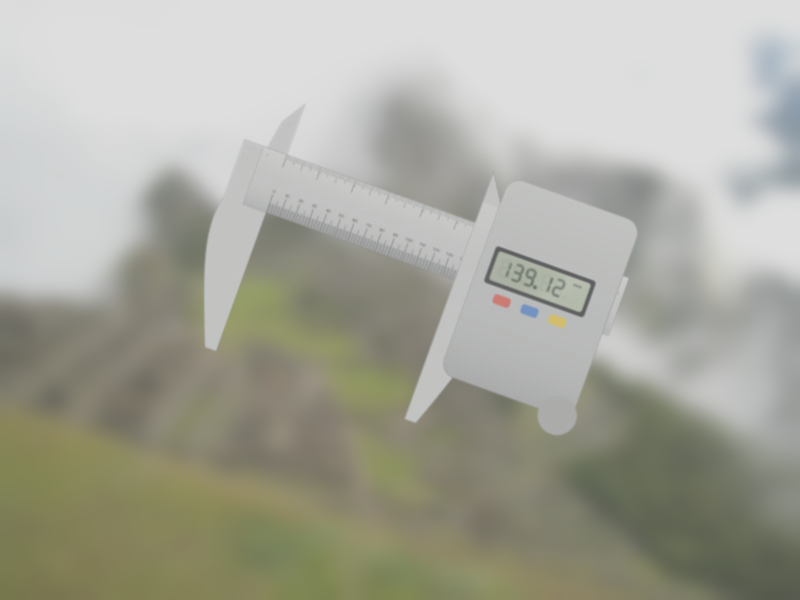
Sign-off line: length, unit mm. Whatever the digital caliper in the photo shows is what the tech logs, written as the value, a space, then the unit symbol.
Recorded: 139.12 mm
